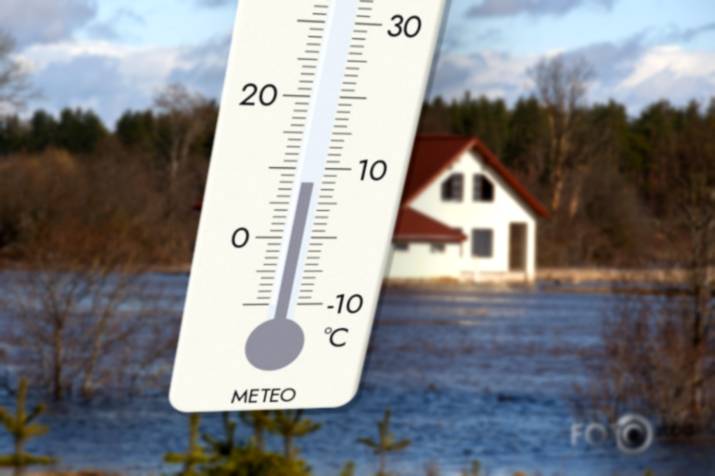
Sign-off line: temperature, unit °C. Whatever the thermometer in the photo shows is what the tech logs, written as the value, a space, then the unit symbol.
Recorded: 8 °C
